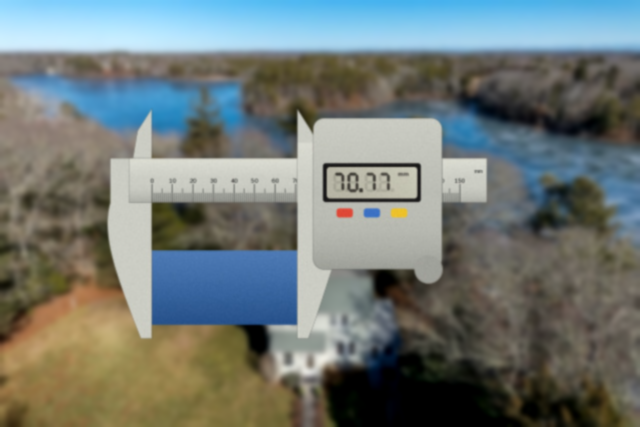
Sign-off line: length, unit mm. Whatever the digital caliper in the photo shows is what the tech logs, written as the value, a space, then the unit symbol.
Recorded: 70.77 mm
